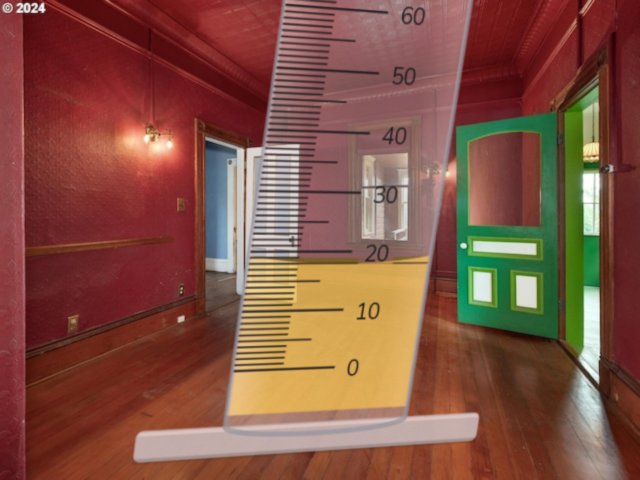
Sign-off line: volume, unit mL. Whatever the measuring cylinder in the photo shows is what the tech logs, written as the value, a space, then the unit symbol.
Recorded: 18 mL
